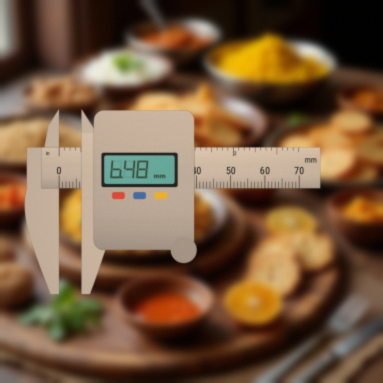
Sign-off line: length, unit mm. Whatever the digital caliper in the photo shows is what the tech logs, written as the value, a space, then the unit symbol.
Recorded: 6.48 mm
